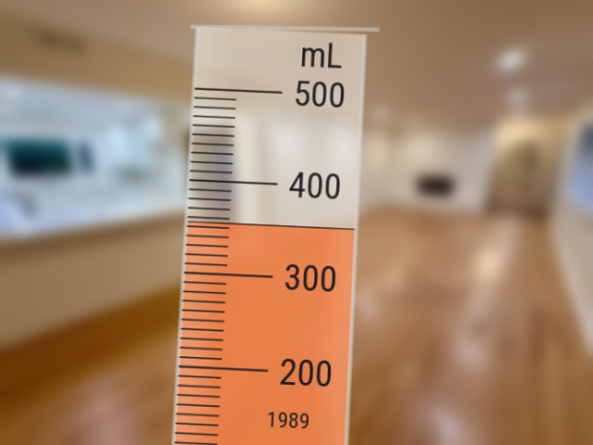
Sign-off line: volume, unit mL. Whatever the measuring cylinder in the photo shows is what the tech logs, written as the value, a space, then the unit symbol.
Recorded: 355 mL
